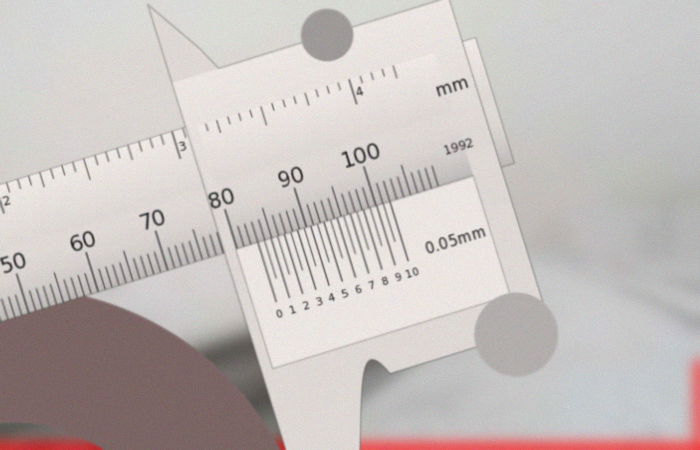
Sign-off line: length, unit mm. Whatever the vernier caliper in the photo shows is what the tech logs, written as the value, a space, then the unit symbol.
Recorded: 83.0 mm
